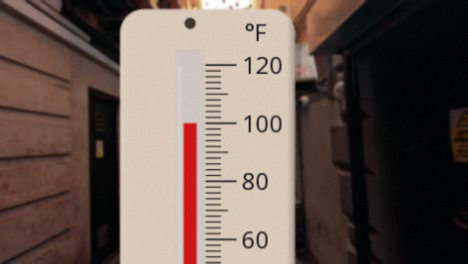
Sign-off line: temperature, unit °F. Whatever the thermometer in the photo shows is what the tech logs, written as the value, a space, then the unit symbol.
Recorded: 100 °F
